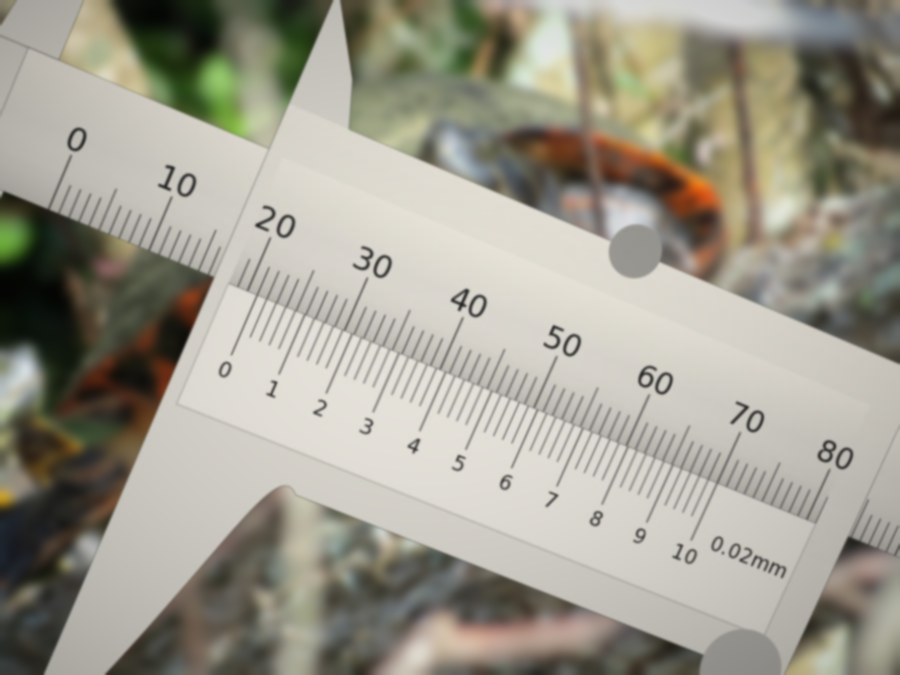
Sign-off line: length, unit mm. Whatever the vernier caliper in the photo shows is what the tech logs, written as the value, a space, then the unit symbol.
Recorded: 21.0 mm
